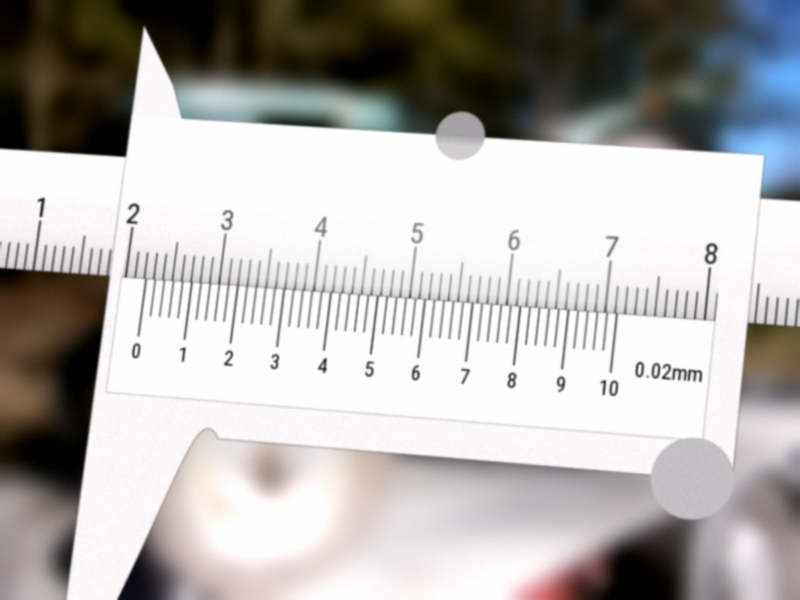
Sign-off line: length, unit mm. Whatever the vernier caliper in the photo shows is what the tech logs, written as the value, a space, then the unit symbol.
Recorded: 22.2 mm
